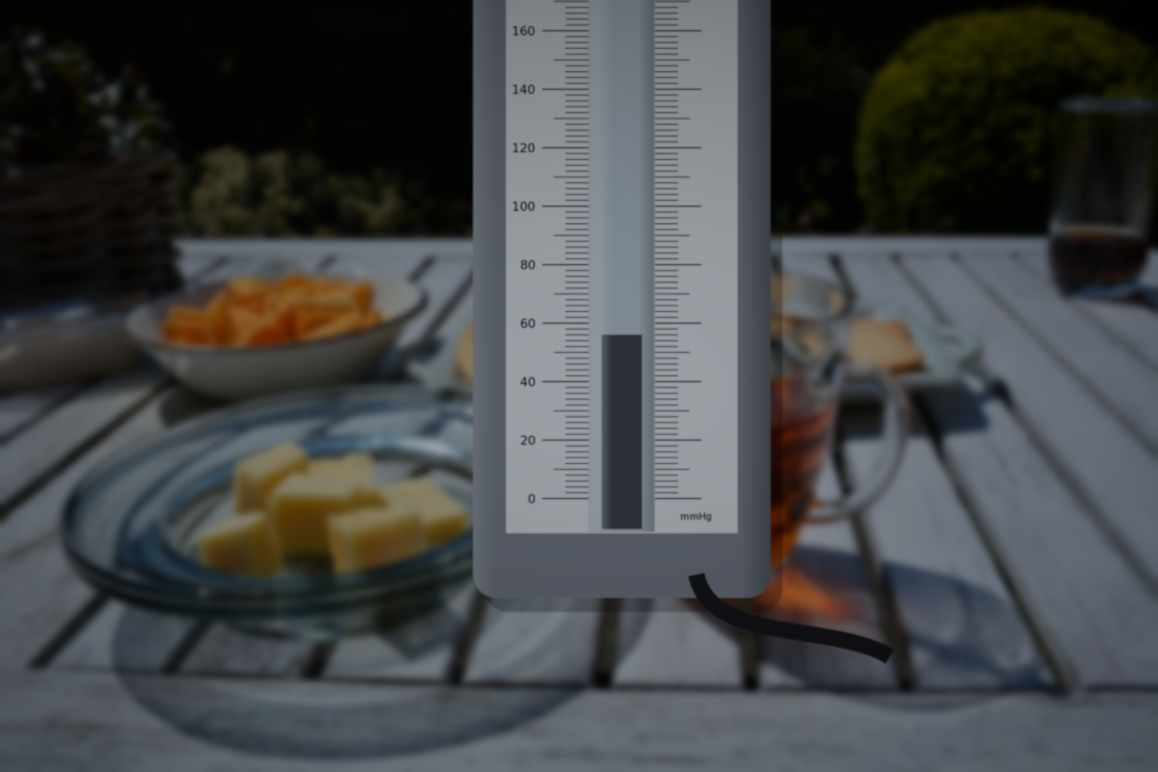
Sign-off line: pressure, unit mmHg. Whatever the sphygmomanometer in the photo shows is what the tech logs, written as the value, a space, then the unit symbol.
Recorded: 56 mmHg
